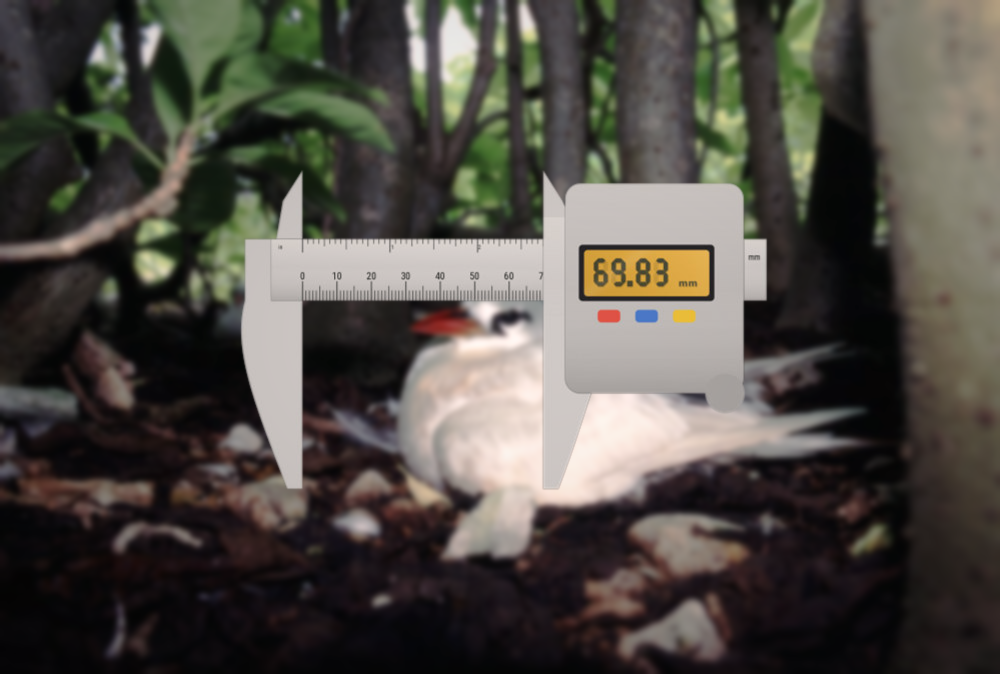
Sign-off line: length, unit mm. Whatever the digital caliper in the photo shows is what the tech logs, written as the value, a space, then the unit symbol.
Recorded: 69.83 mm
